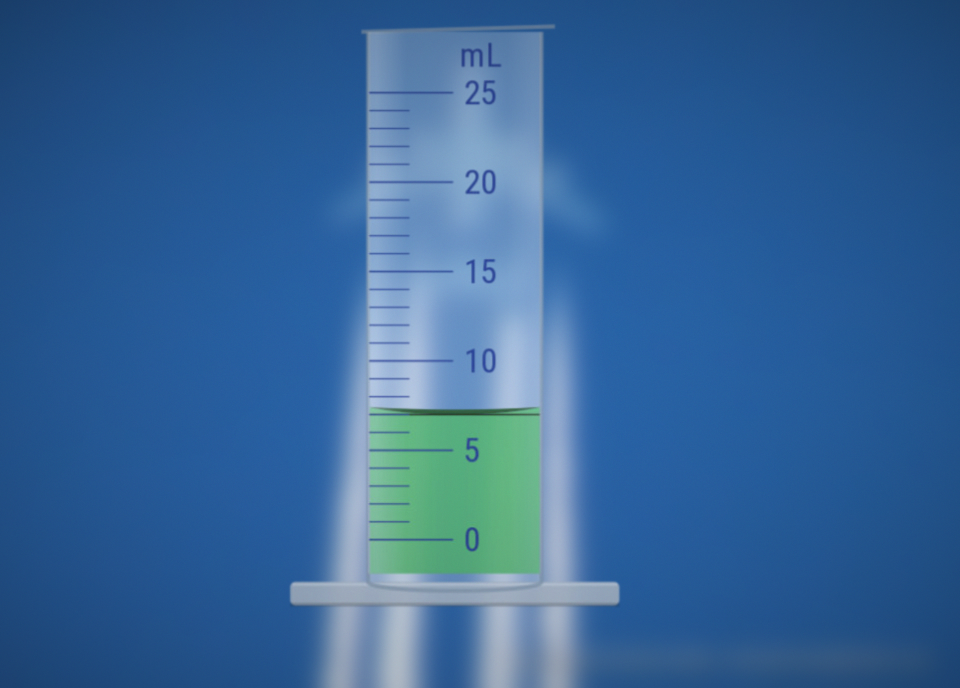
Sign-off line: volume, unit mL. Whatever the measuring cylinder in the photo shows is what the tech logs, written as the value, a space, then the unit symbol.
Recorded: 7 mL
